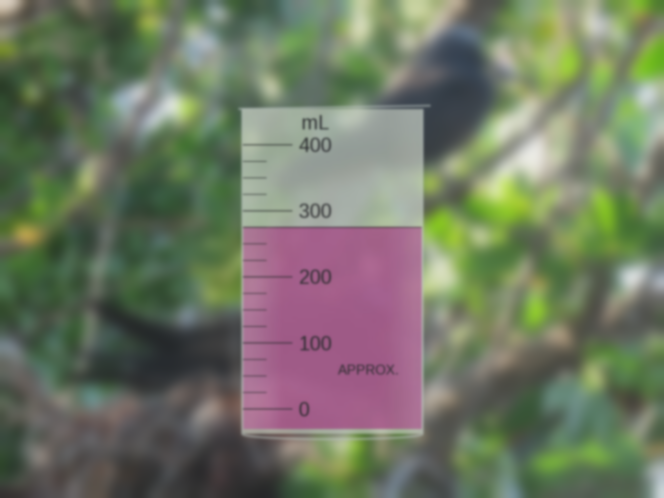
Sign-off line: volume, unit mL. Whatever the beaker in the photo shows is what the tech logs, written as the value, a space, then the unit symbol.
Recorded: 275 mL
